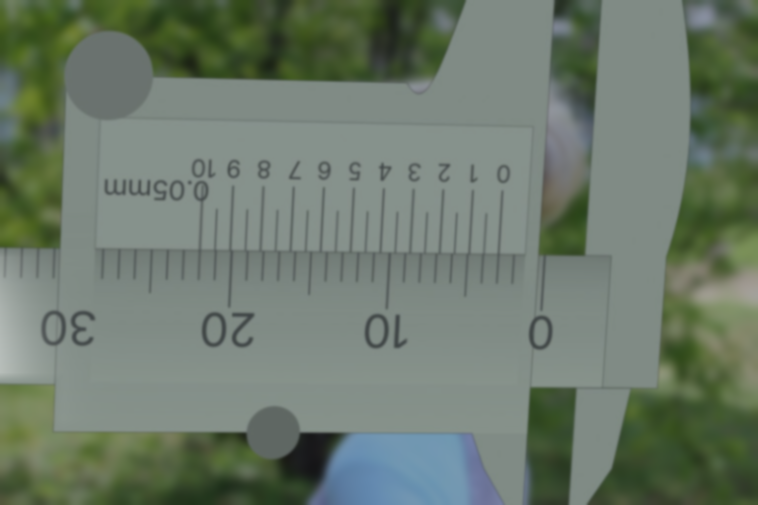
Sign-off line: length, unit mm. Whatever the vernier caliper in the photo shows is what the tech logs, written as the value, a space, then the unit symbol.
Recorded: 3.0 mm
